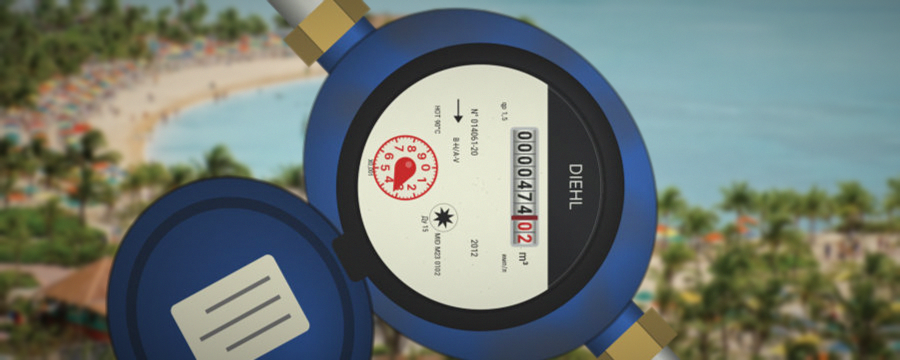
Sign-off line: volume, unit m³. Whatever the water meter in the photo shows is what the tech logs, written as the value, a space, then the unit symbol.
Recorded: 474.023 m³
